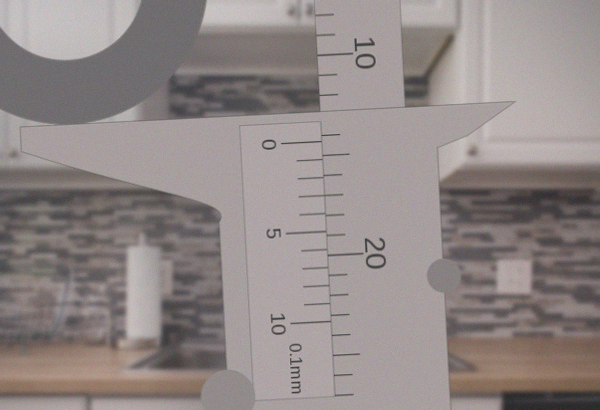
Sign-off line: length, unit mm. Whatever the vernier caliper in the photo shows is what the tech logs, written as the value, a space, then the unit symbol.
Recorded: 14.3 mm
